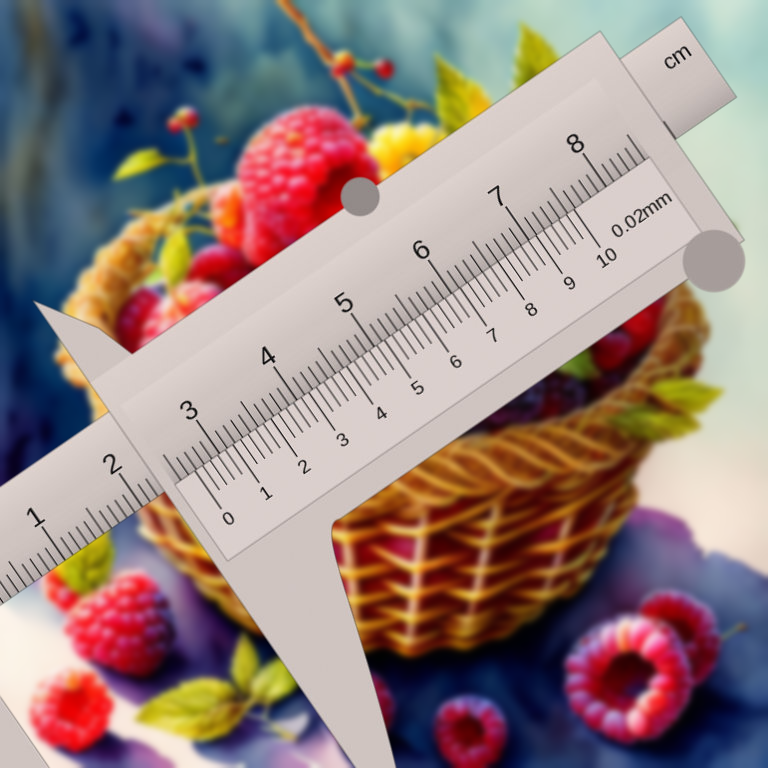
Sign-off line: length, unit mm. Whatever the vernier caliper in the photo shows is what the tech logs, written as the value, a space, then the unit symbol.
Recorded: 26.8 mm
